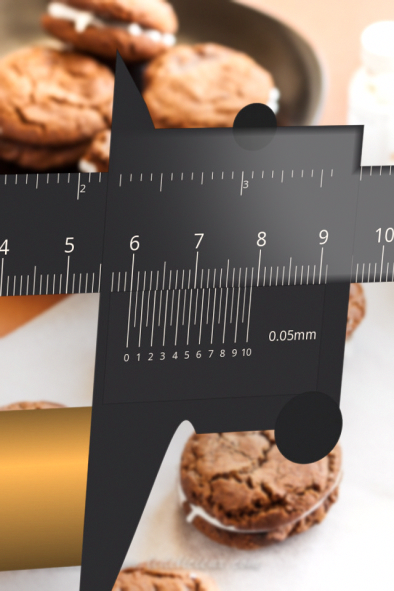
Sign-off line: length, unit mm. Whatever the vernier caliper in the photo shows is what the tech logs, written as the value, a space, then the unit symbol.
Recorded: 60.0 mm
